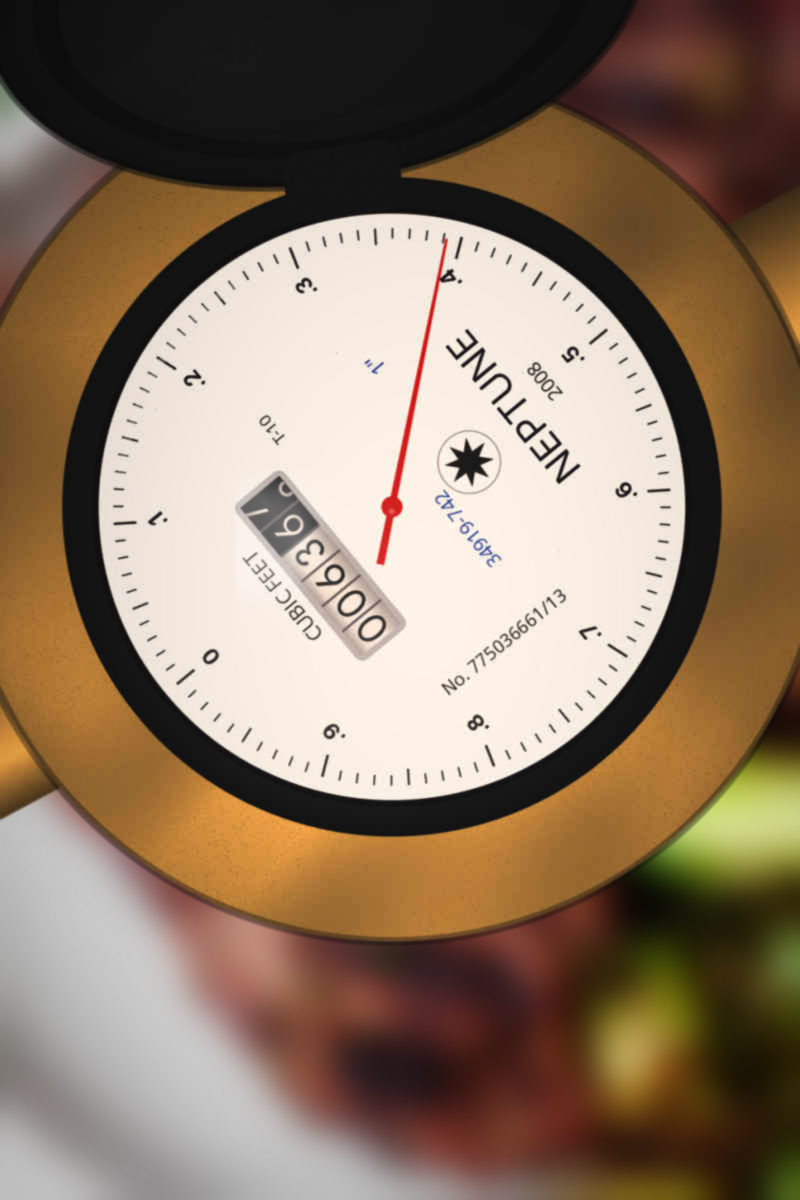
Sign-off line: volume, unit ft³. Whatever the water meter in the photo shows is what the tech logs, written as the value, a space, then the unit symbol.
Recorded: 6367.39 ft³
